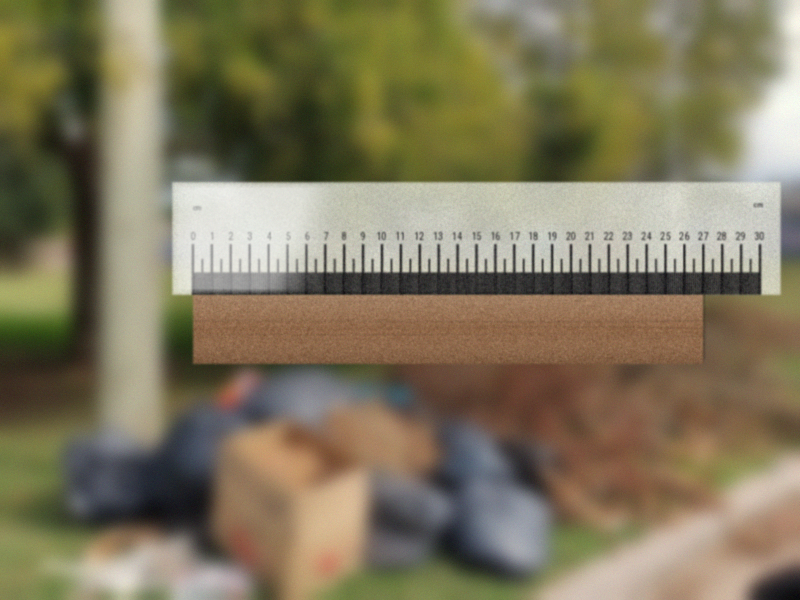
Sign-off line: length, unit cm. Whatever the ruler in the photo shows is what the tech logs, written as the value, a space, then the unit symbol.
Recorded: 27 cm
